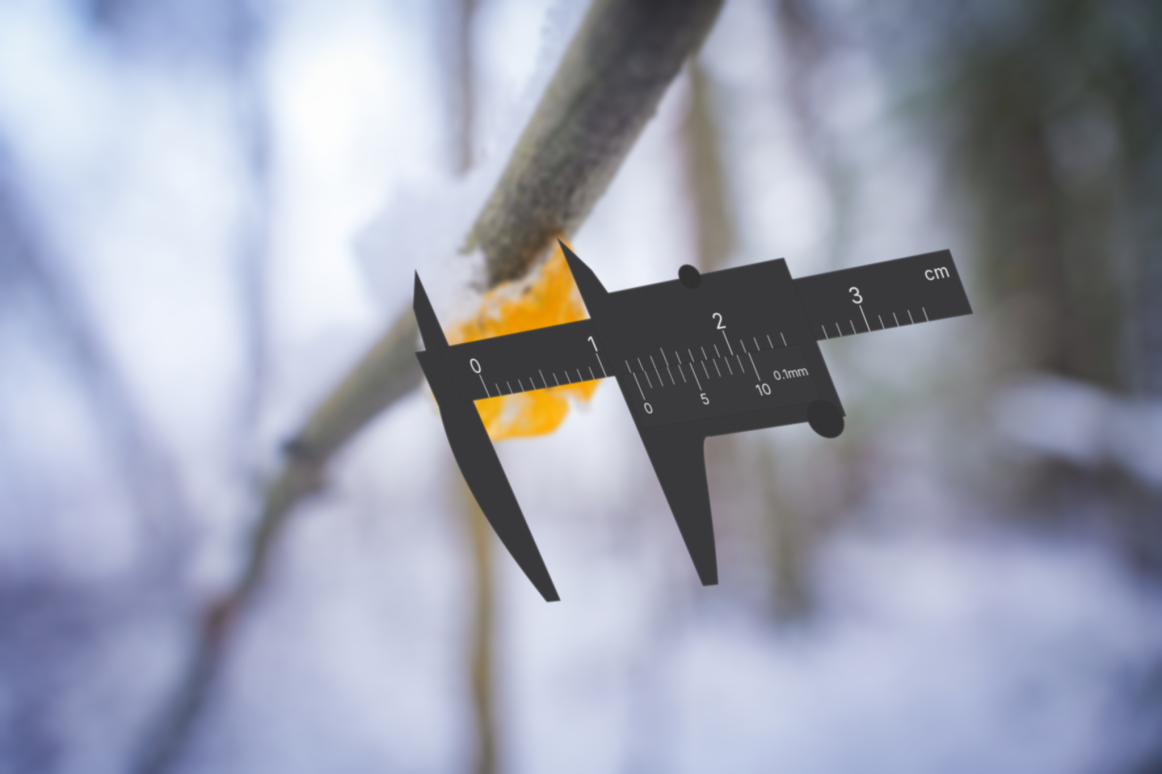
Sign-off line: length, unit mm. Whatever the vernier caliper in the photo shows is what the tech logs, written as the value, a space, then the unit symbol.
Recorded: 12.2 mm
